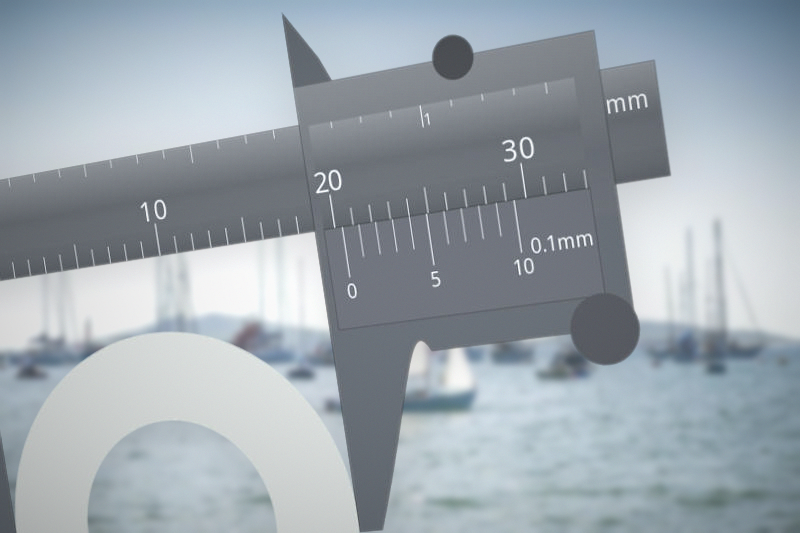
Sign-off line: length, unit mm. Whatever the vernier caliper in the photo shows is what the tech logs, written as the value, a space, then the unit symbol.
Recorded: 20.4 mm
